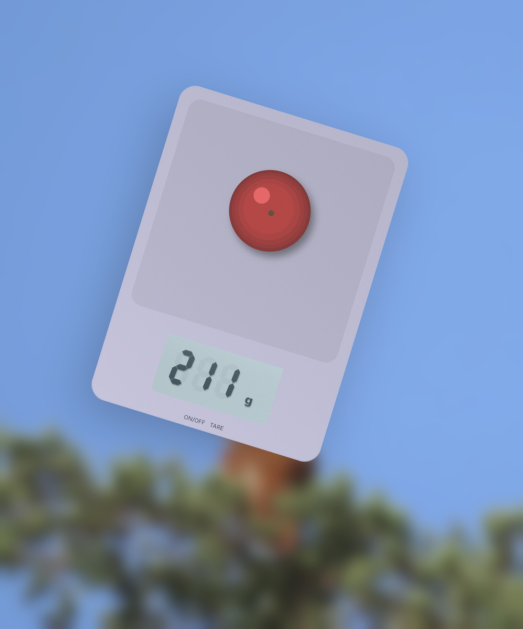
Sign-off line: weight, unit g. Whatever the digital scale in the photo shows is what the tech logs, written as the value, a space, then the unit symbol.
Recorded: 211 g
